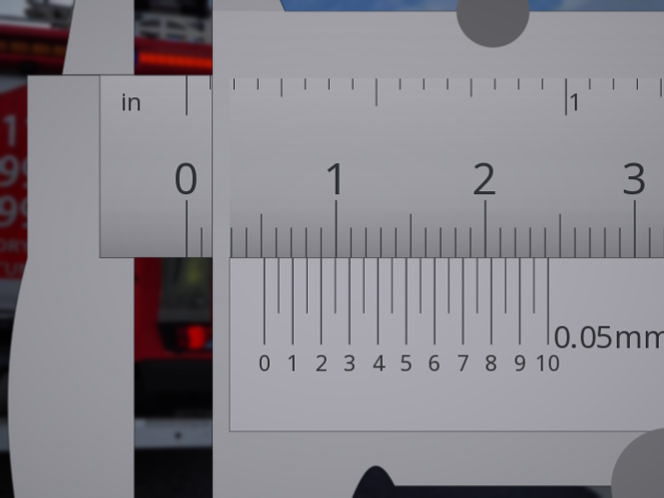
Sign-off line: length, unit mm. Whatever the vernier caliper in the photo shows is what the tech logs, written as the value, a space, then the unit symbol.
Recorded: 5.2 mm
